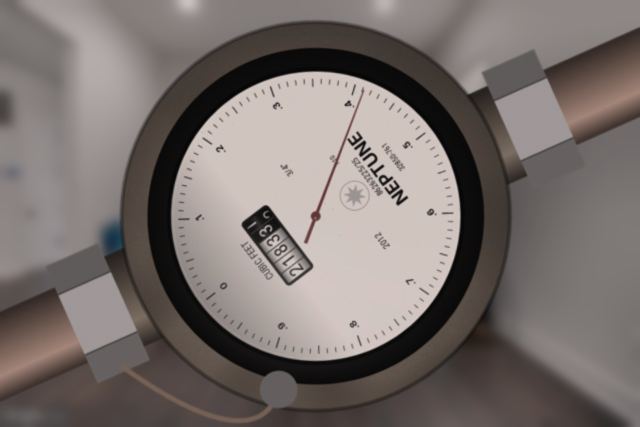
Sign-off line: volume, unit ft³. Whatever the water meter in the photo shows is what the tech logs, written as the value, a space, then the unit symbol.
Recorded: 218331.41 ft³
